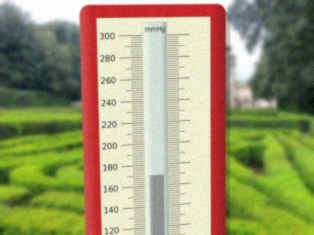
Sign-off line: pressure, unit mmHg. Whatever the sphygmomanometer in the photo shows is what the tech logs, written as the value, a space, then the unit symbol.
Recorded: 170 mmHg
